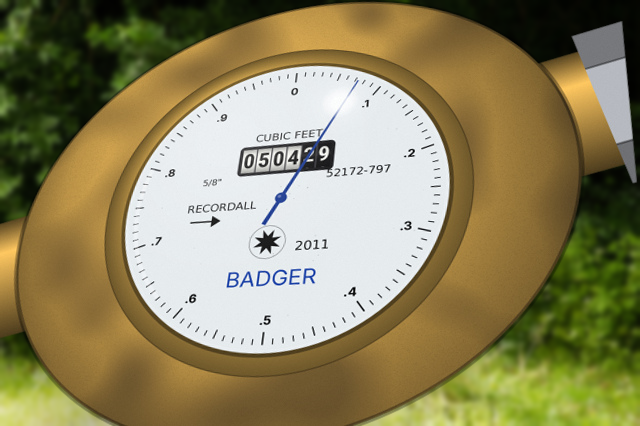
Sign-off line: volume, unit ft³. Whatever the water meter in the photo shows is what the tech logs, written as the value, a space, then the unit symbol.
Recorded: 50429.07 ft³
